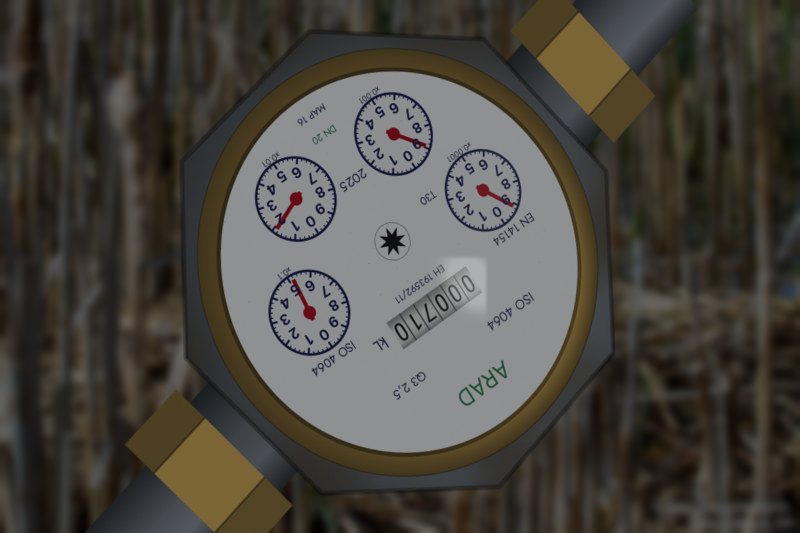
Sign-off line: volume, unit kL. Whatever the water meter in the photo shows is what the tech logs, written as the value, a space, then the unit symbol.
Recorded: 710.5189 kL
